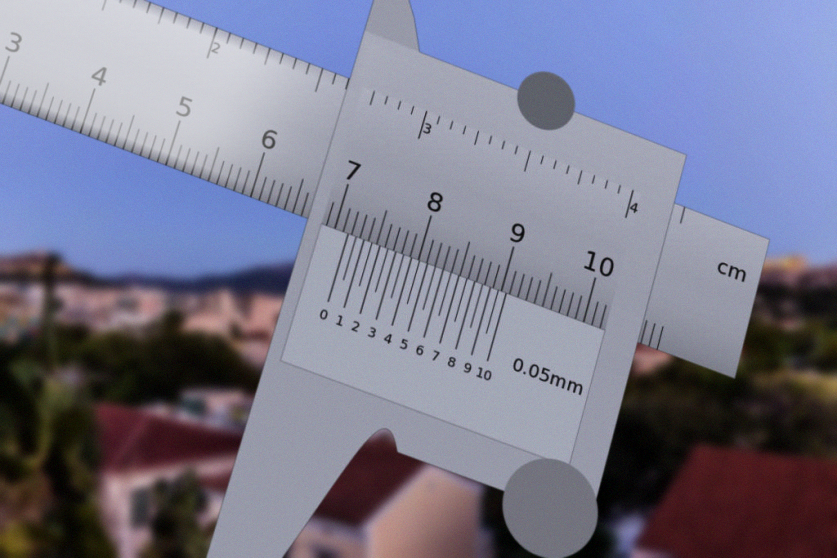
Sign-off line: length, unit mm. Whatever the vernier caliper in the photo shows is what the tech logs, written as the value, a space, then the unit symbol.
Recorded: 71.6 mm
